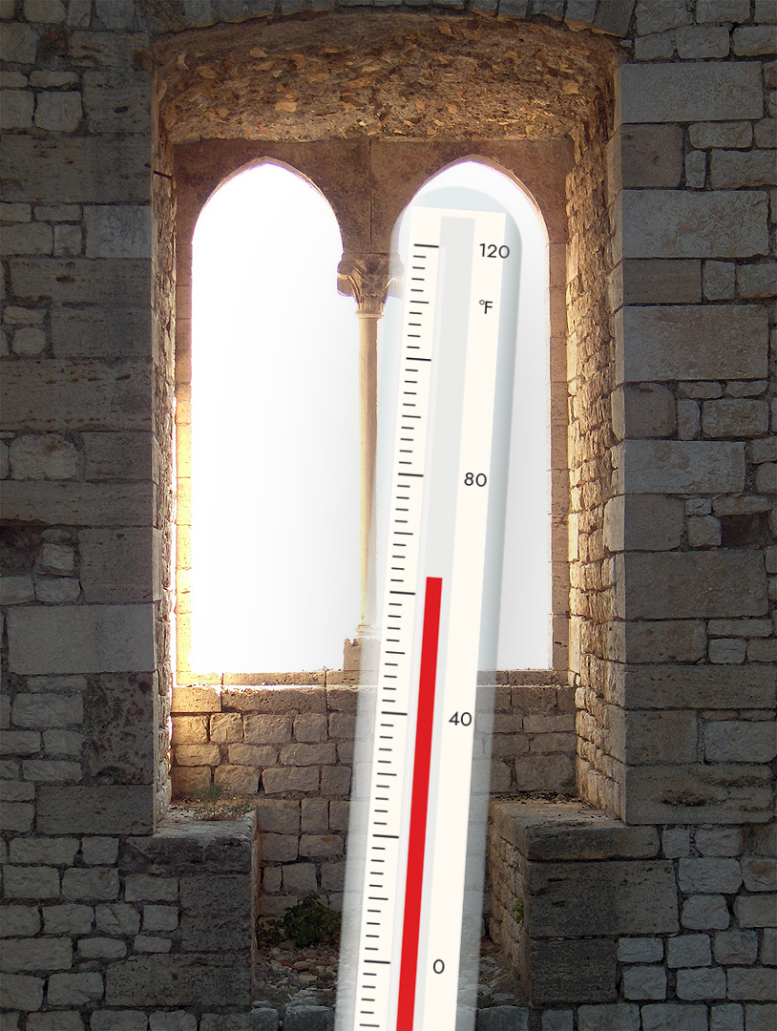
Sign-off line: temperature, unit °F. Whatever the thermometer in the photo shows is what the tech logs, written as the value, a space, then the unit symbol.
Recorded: 63 °F
